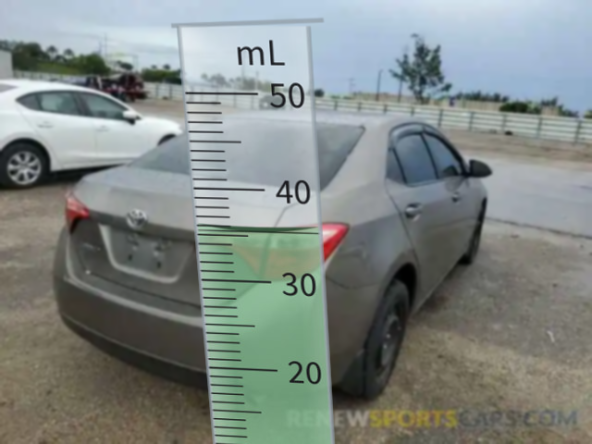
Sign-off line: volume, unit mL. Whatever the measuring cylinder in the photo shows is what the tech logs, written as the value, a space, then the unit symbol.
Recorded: 35.5 mL
